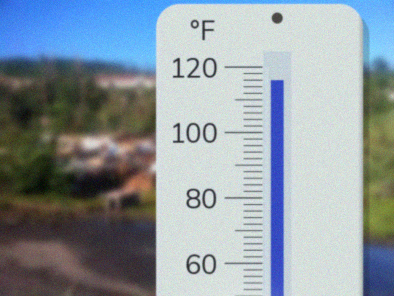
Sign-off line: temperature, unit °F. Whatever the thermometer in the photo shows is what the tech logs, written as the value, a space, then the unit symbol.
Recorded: 116 °F
